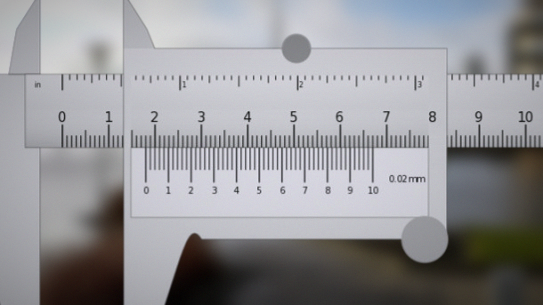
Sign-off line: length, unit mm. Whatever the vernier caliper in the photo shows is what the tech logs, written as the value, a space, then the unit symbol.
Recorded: 18.0 mm
